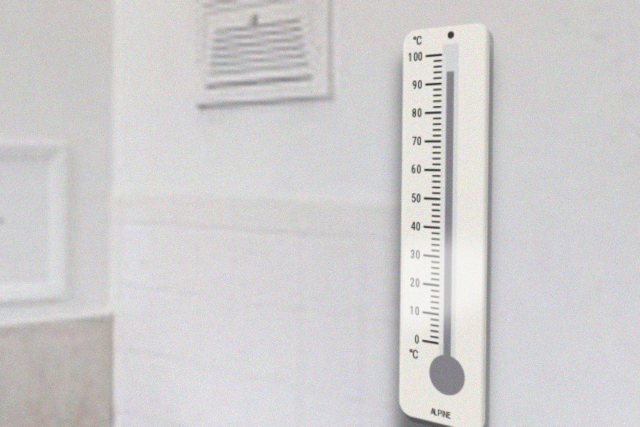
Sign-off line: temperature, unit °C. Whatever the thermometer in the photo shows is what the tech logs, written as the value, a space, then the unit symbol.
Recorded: 94 °C
